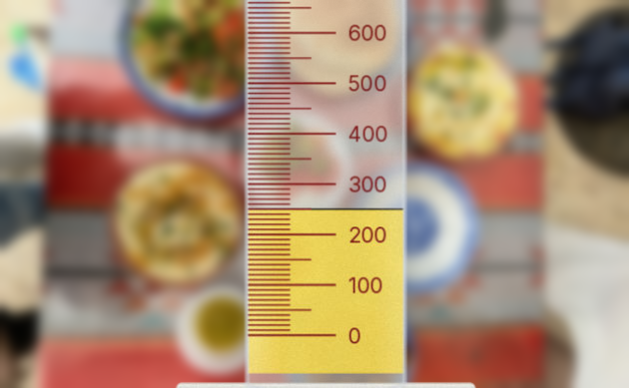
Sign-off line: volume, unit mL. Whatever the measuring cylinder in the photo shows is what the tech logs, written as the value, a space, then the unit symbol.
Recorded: 250 mL
